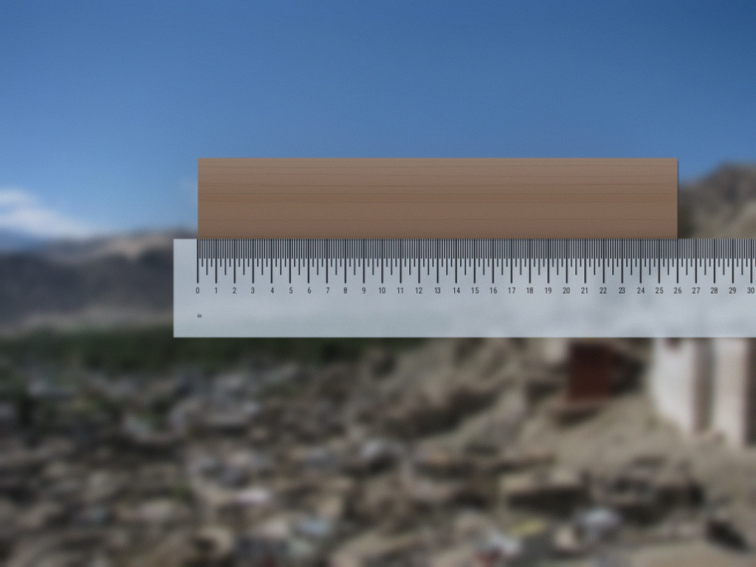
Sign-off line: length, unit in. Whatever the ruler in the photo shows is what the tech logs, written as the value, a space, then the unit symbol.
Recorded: 26 in
